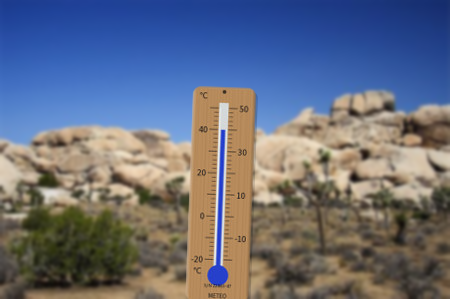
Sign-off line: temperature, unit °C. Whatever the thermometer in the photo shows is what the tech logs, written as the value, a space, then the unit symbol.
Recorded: 40 °C
